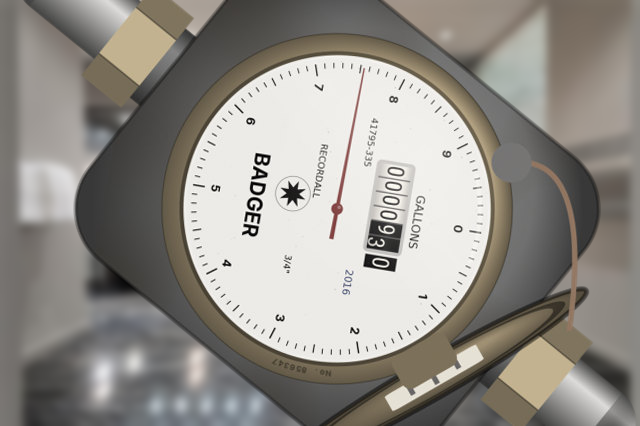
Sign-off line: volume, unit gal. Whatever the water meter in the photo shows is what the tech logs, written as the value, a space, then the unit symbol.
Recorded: 927.5 gal
